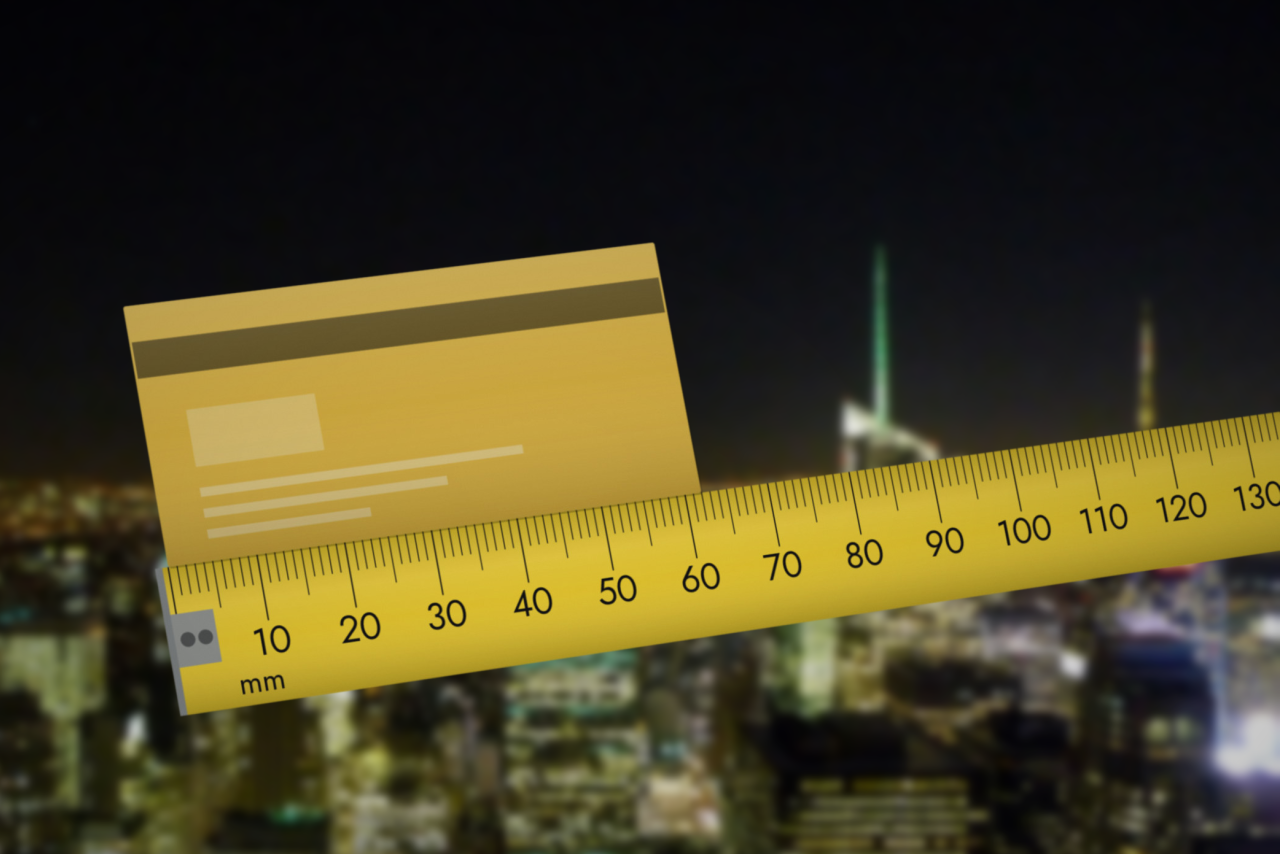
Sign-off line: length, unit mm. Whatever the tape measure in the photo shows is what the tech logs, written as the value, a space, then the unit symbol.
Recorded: 62 mm
